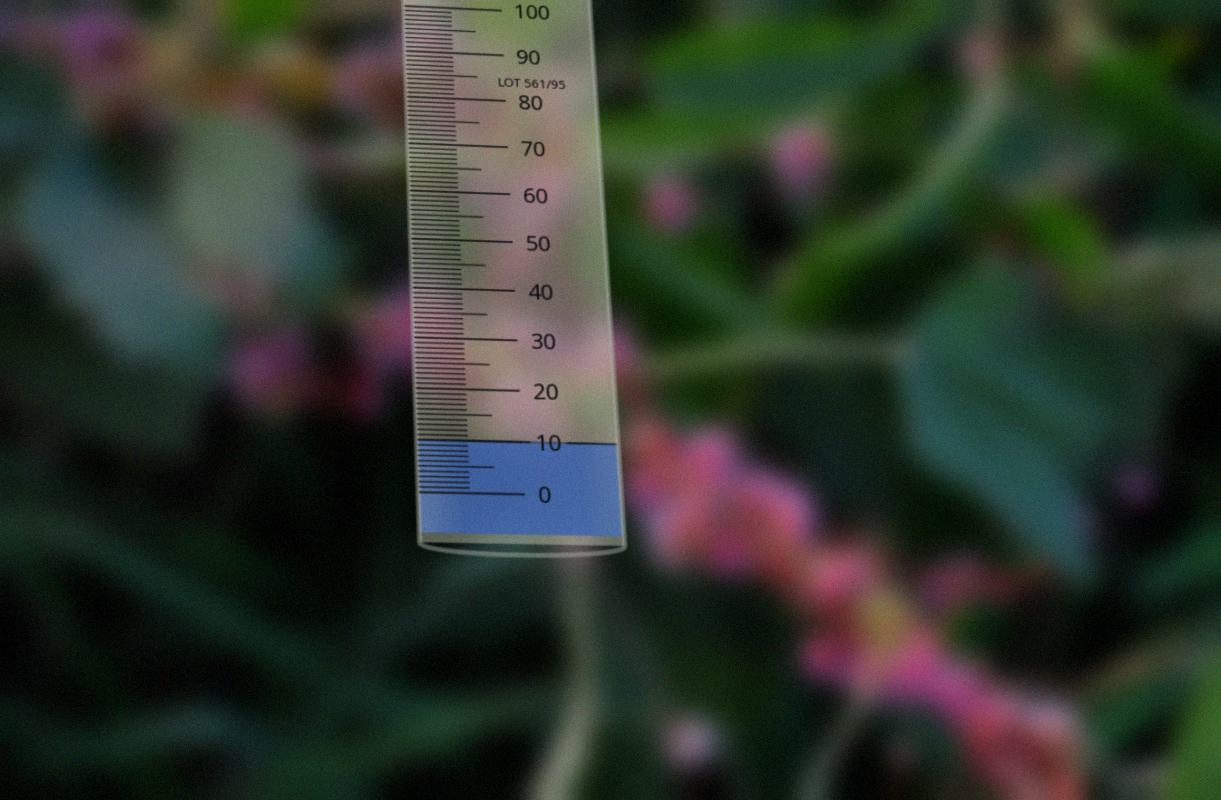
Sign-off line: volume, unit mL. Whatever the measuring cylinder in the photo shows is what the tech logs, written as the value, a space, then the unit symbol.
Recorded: 10 mL
